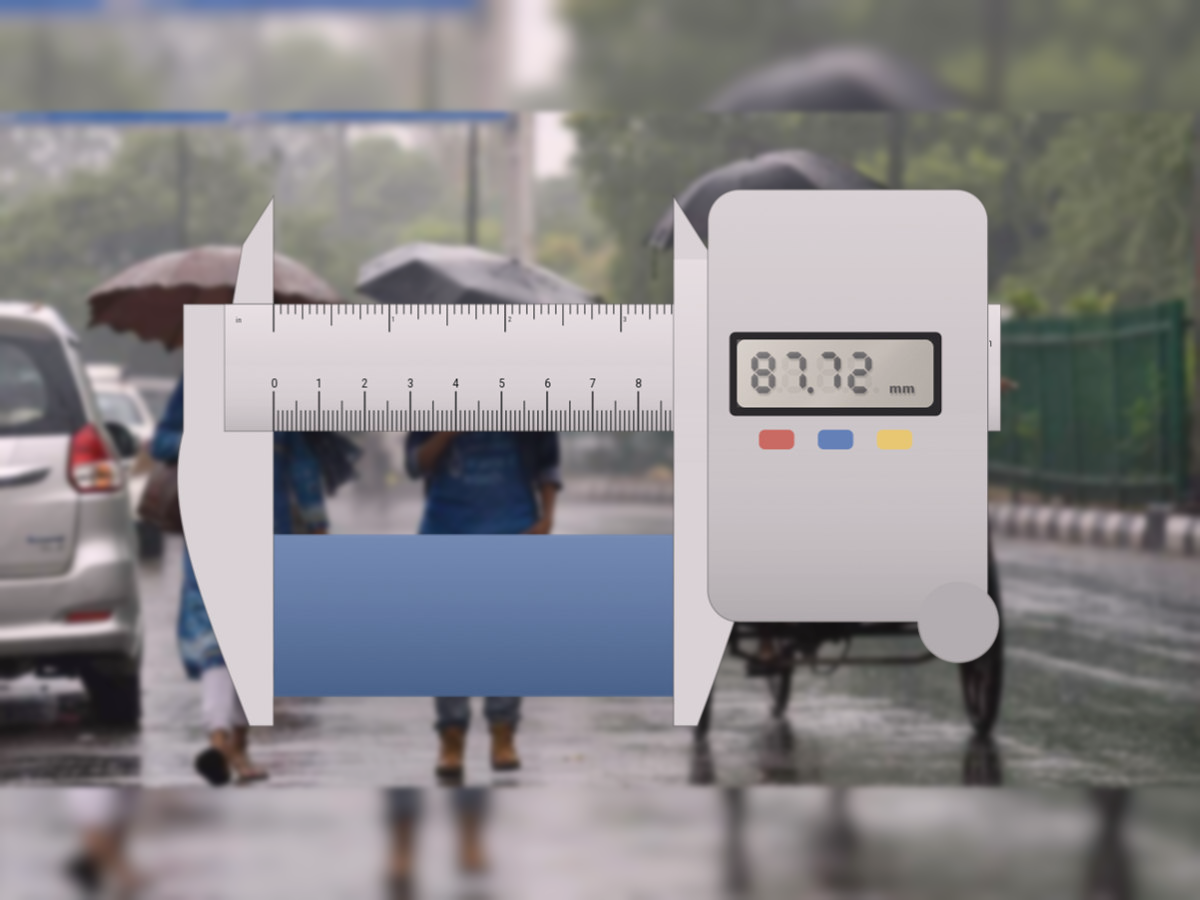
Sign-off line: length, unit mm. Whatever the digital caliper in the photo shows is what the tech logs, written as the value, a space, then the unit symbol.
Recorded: 87.72 mm
